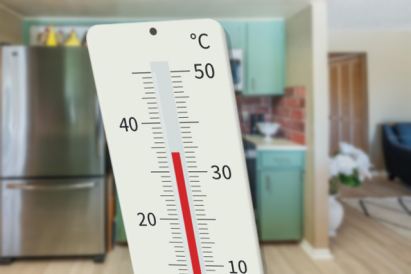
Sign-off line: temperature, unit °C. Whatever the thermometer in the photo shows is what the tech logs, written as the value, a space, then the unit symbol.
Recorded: 34 °C
